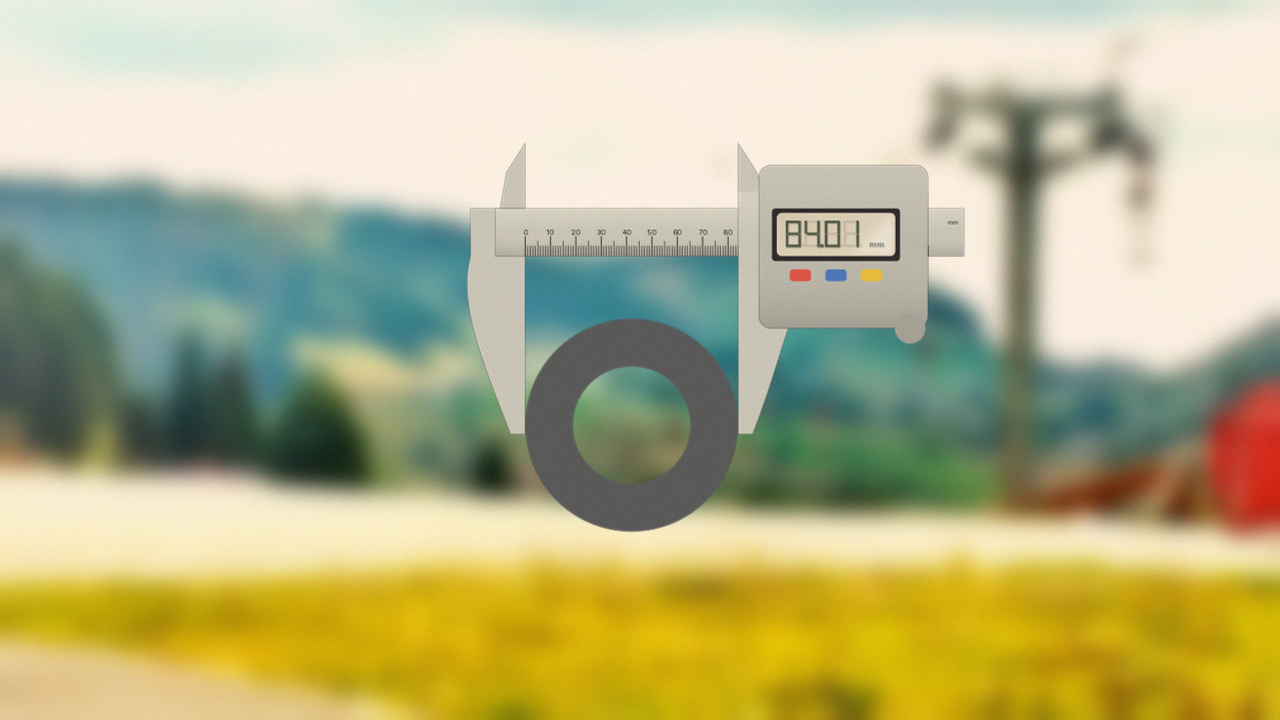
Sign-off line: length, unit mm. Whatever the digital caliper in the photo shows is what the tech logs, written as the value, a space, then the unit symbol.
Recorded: 84.01 mm
